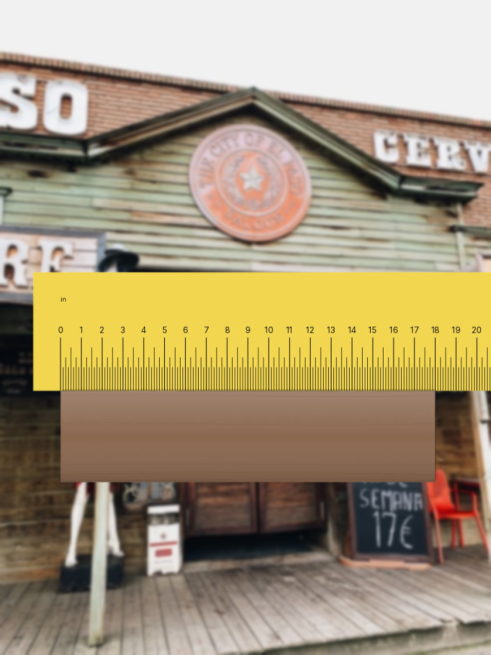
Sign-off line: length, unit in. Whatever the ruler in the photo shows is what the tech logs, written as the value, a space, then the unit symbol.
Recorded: 18 in
